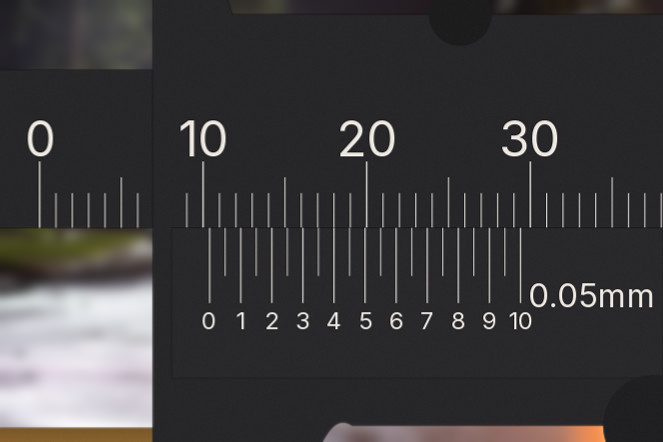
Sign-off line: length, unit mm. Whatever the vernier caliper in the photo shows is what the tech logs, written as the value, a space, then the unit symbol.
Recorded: 10.4 mm
